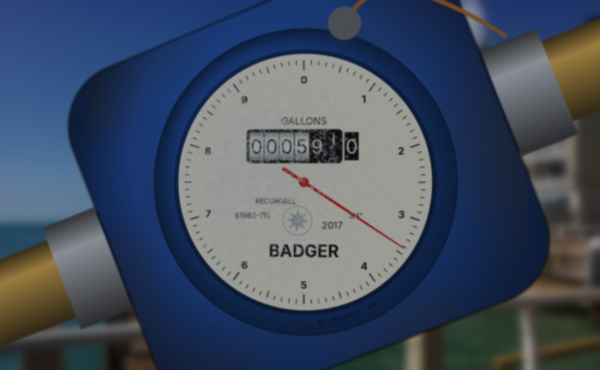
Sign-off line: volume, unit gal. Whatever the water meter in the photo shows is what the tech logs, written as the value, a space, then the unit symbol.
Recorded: 5913.4 gal
